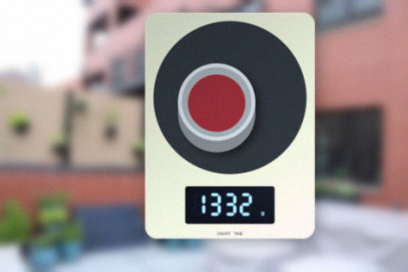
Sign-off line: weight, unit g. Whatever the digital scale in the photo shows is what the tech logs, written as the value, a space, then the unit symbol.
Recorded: 1332 g
